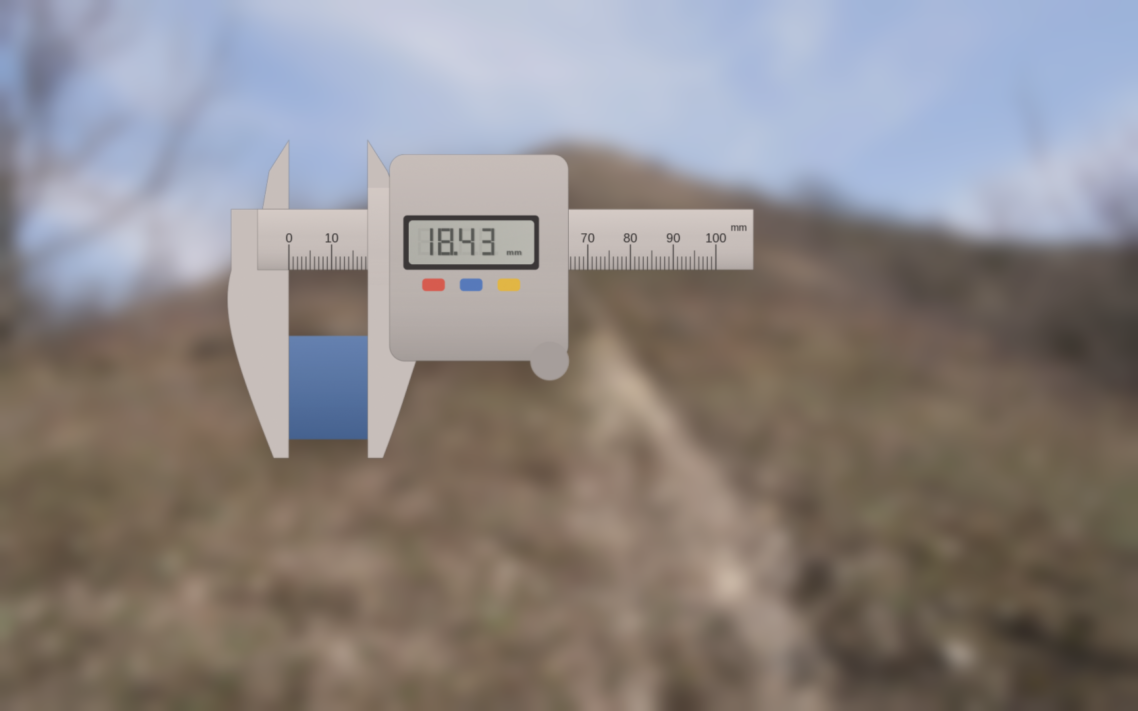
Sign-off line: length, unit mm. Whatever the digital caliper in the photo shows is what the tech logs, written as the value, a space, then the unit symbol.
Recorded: 18.43 mm
